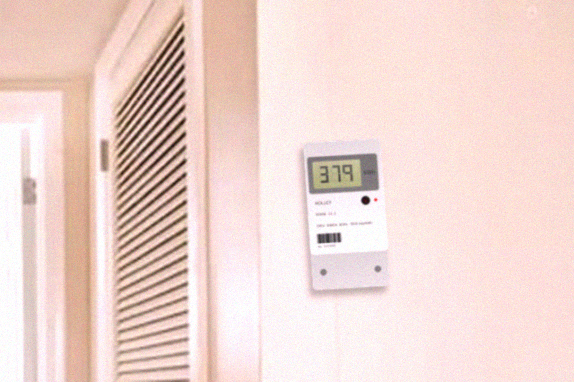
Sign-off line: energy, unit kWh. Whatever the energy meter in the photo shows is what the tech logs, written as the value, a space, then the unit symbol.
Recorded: 379 kWh
